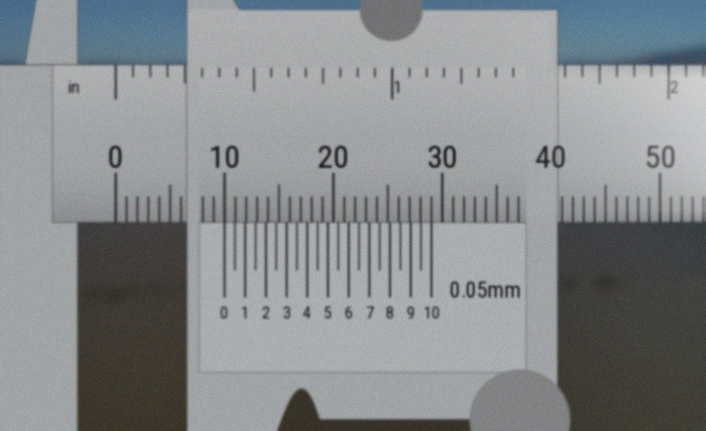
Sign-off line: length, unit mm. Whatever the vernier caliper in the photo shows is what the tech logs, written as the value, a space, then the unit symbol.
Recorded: 10.0 mm
